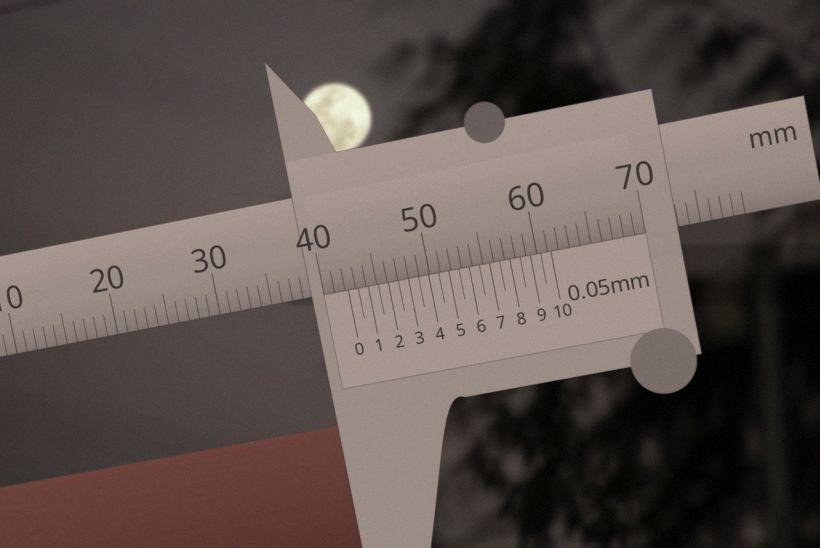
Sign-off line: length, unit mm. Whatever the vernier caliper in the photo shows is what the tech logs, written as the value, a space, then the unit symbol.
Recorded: 42.3 mm
